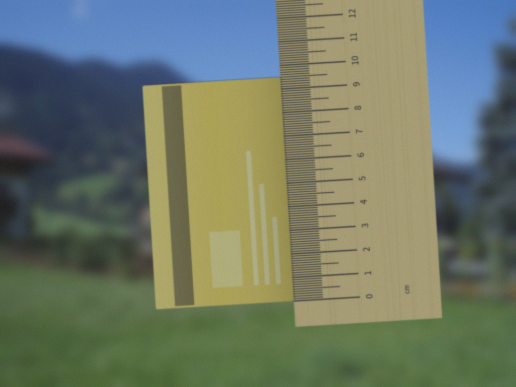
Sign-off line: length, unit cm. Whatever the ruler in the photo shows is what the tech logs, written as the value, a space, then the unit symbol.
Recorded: 9.5 cm
